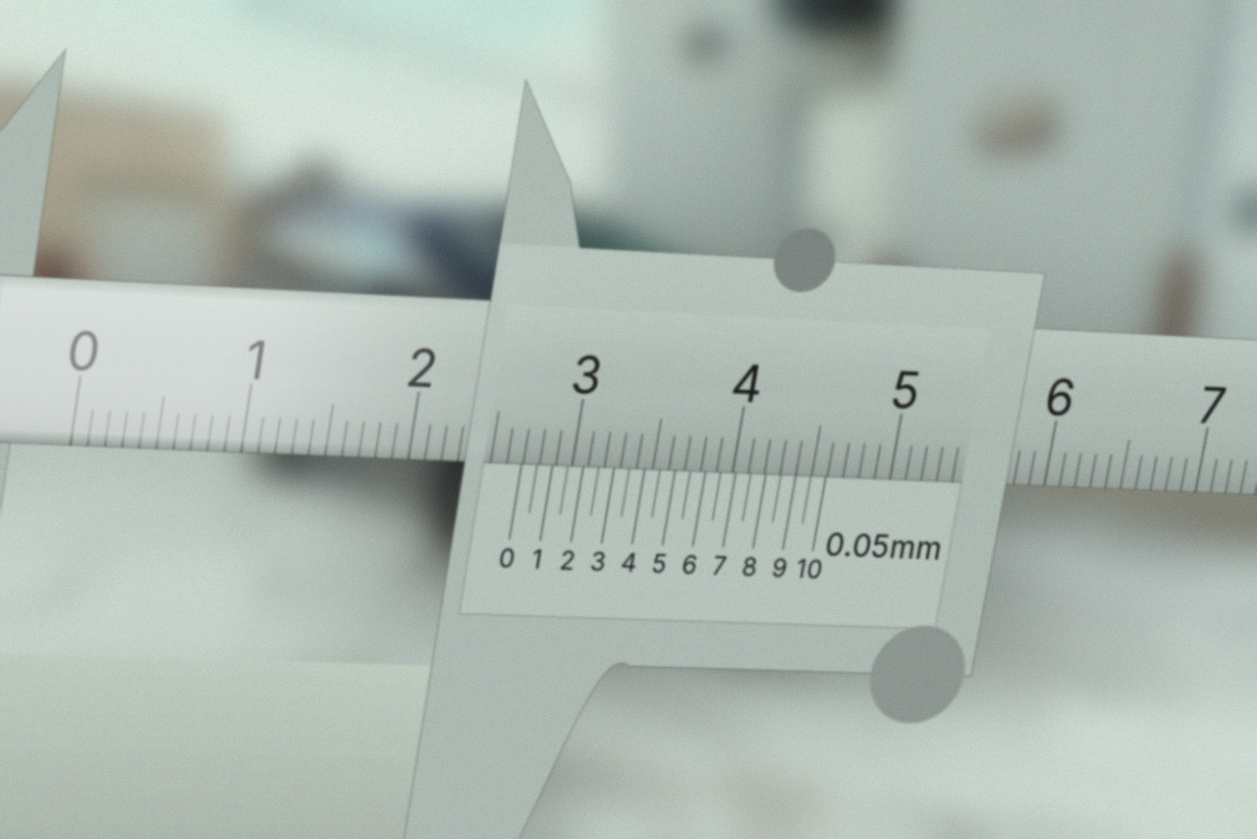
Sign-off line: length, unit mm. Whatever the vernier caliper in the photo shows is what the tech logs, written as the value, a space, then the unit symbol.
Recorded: 26.9 mm
